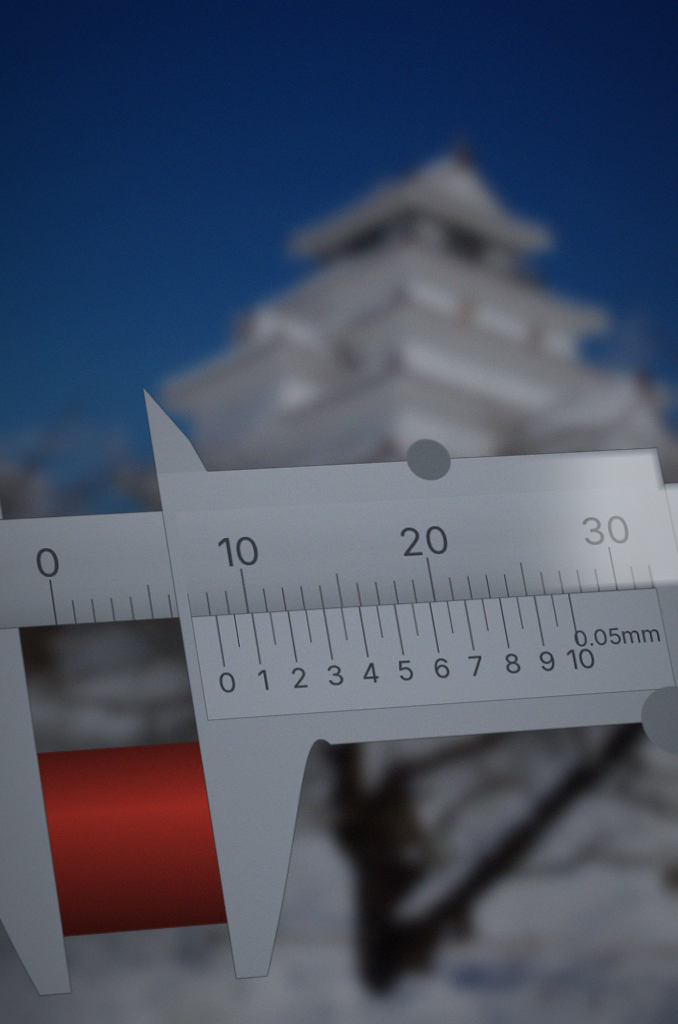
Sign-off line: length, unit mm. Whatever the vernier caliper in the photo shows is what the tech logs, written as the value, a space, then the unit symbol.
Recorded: 8.3 mm
